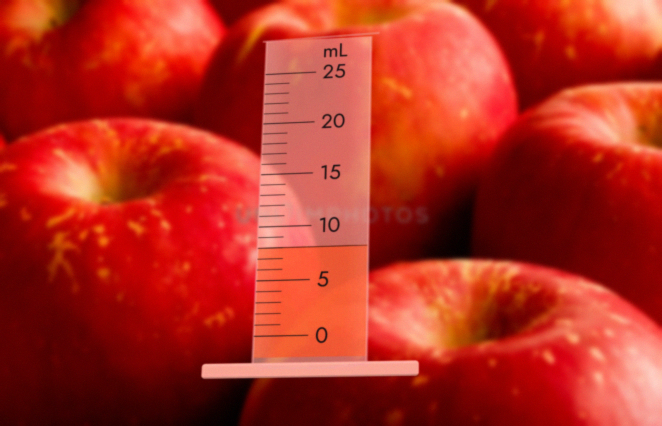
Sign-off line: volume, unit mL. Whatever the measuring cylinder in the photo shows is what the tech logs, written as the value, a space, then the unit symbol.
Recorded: 8 mL
